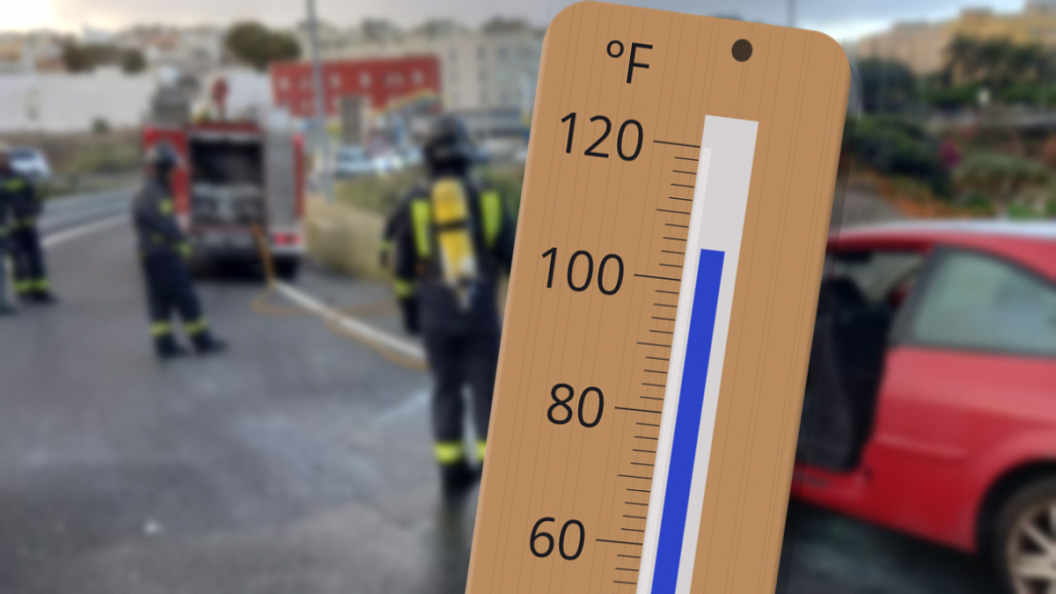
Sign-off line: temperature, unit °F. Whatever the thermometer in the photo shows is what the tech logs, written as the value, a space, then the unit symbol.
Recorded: 105 °F
